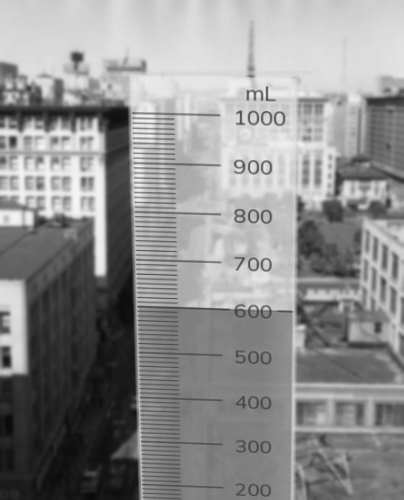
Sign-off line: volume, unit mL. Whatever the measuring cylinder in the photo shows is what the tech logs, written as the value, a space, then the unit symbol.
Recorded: 600 mL
